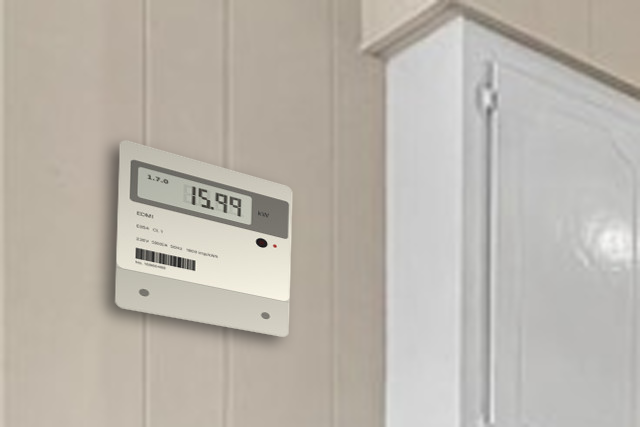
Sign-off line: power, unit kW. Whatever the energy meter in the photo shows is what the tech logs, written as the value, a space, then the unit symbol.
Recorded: 15.99 kW
